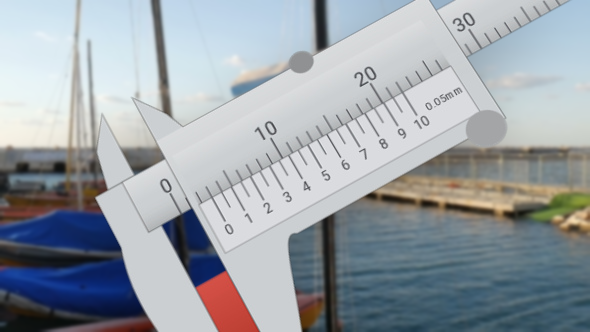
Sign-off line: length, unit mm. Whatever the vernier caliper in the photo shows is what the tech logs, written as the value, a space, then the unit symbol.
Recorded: 3.0 mm
